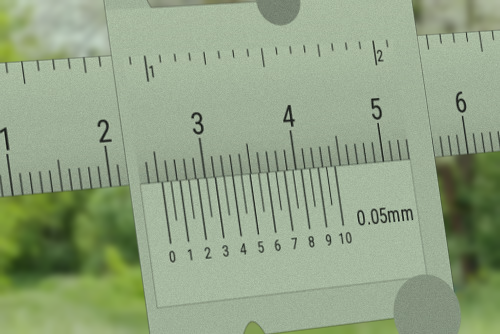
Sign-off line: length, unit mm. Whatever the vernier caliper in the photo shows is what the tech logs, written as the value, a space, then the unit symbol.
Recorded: 25.4 mm
